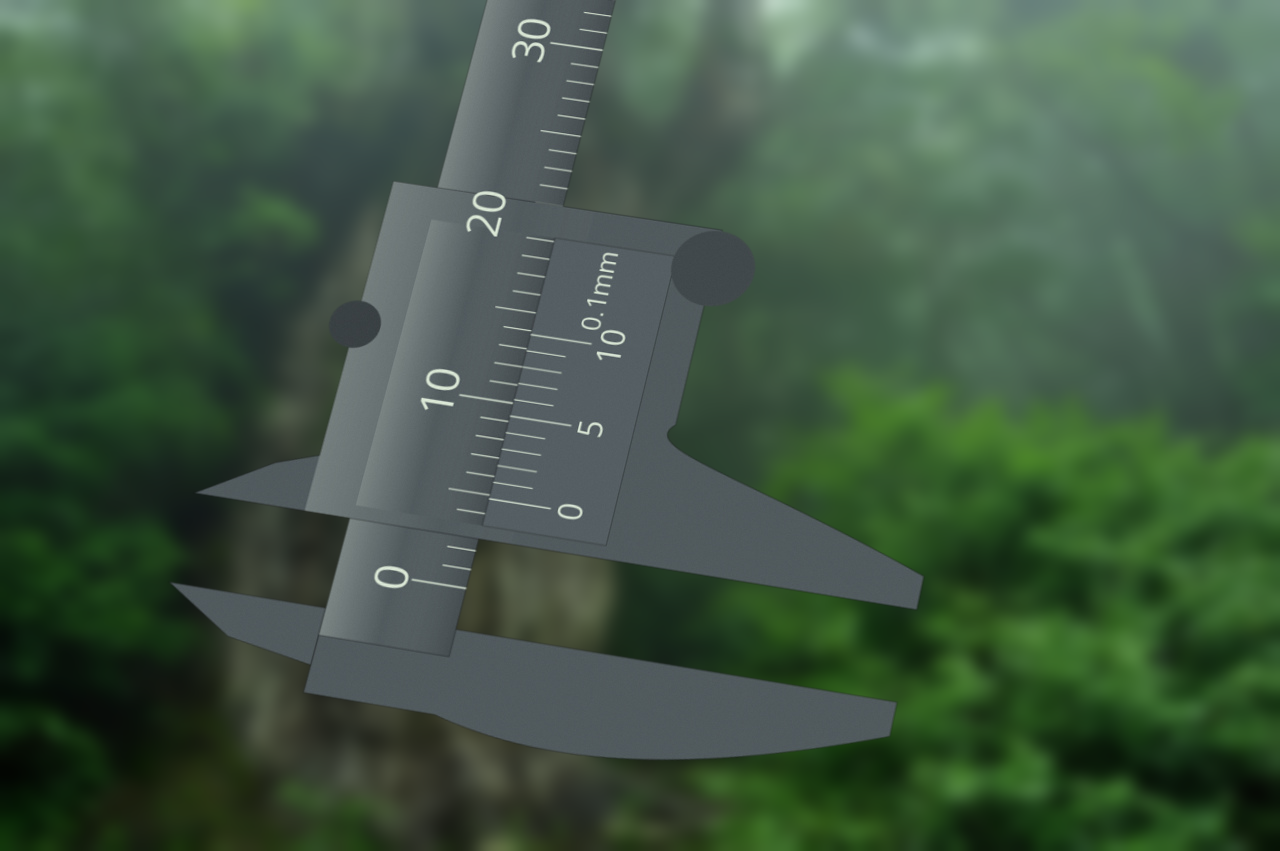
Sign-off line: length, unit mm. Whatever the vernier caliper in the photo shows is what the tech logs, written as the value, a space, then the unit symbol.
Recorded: 4.8 mm
